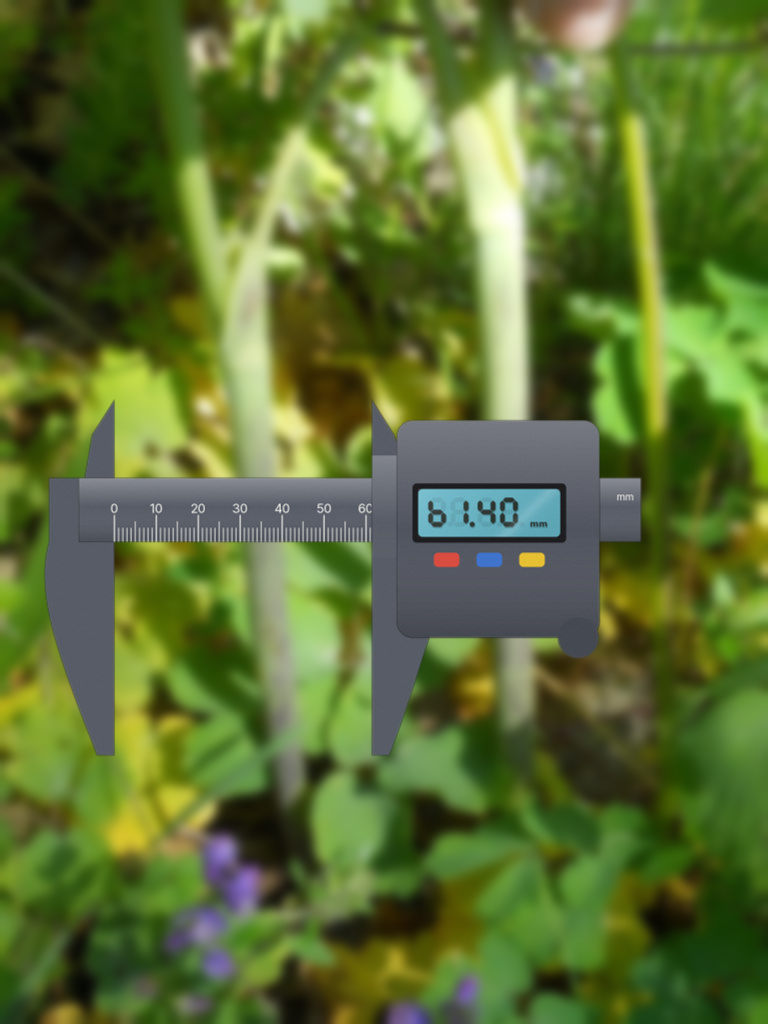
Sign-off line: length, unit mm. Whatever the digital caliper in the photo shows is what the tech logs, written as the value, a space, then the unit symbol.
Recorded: 61.40 mm
